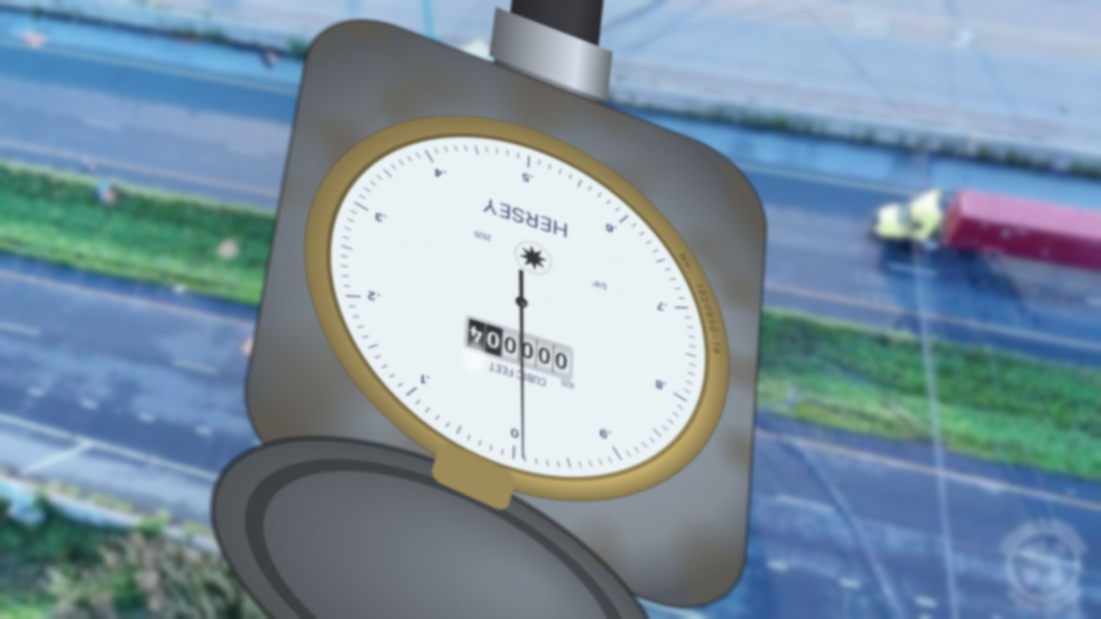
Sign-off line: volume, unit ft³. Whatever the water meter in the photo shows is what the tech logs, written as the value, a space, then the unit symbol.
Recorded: 3.99 ft³
